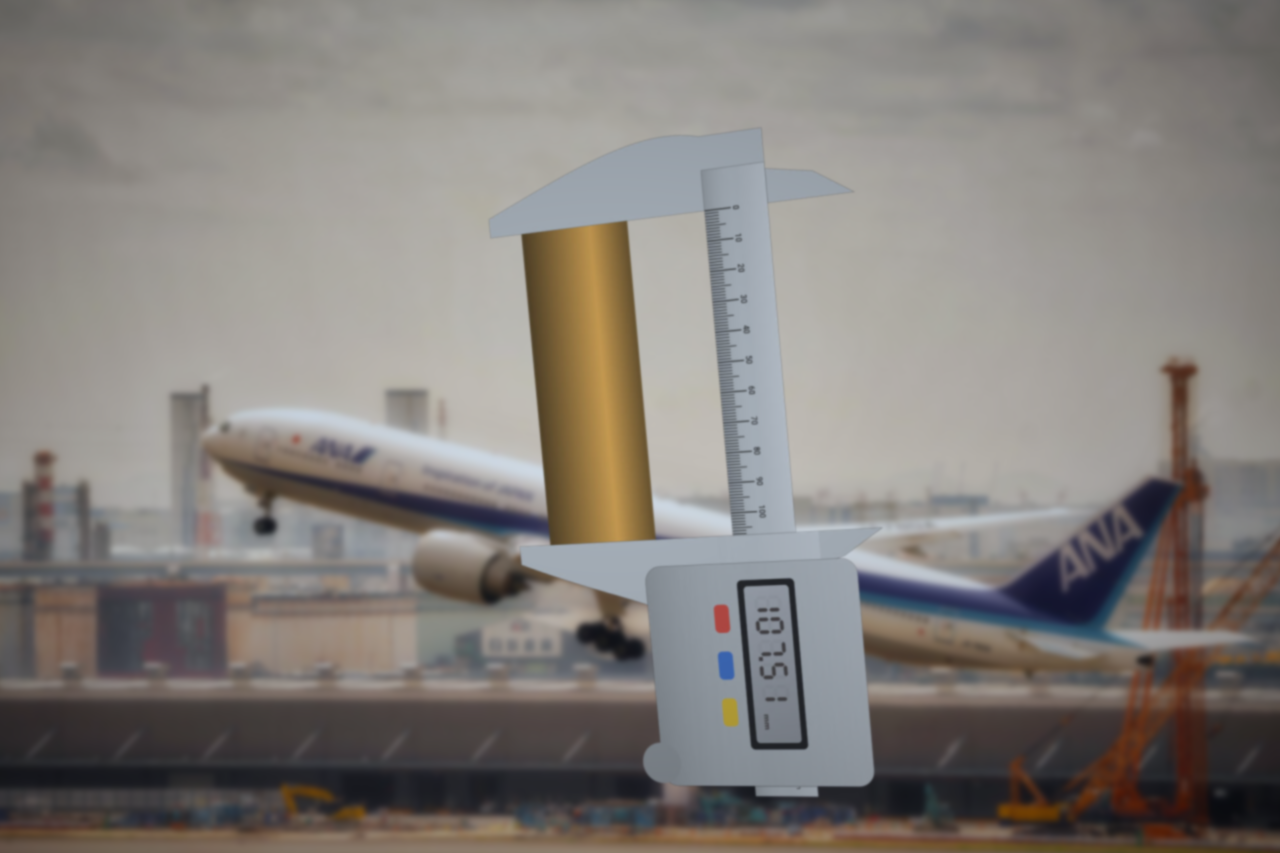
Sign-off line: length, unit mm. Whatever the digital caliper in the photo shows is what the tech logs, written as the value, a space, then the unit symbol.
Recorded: 107.51 mm
